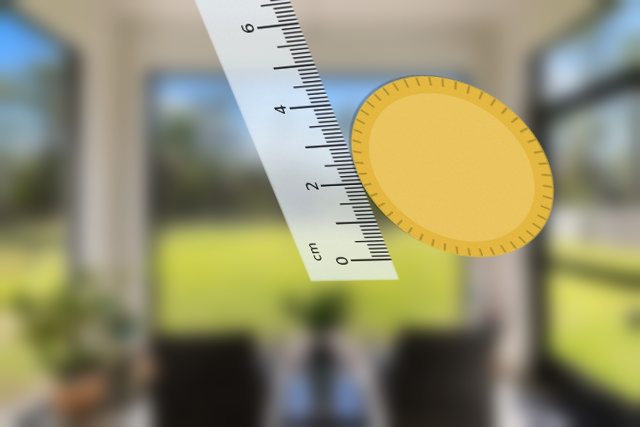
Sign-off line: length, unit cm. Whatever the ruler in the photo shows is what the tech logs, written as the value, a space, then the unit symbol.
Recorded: 4.5 cm
